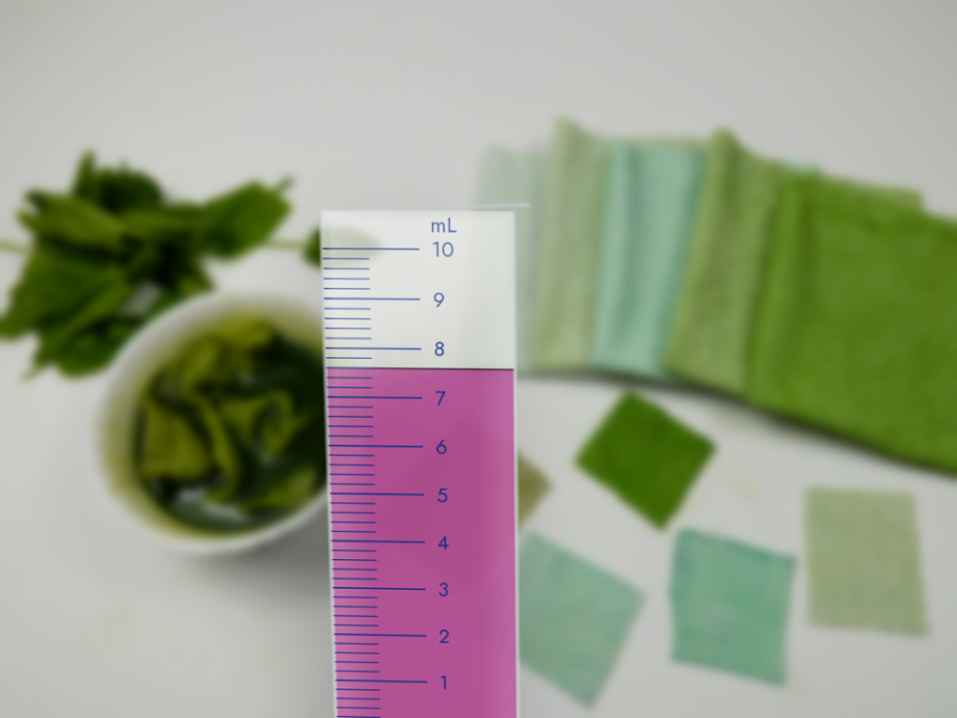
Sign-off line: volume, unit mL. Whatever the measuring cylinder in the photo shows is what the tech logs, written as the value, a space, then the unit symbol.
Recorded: 7.6 mL
